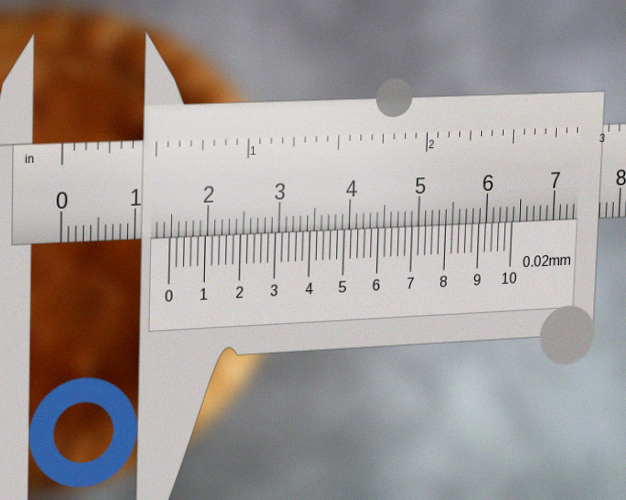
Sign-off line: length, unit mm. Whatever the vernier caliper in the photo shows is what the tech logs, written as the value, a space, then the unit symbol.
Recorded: 14.8 mm
